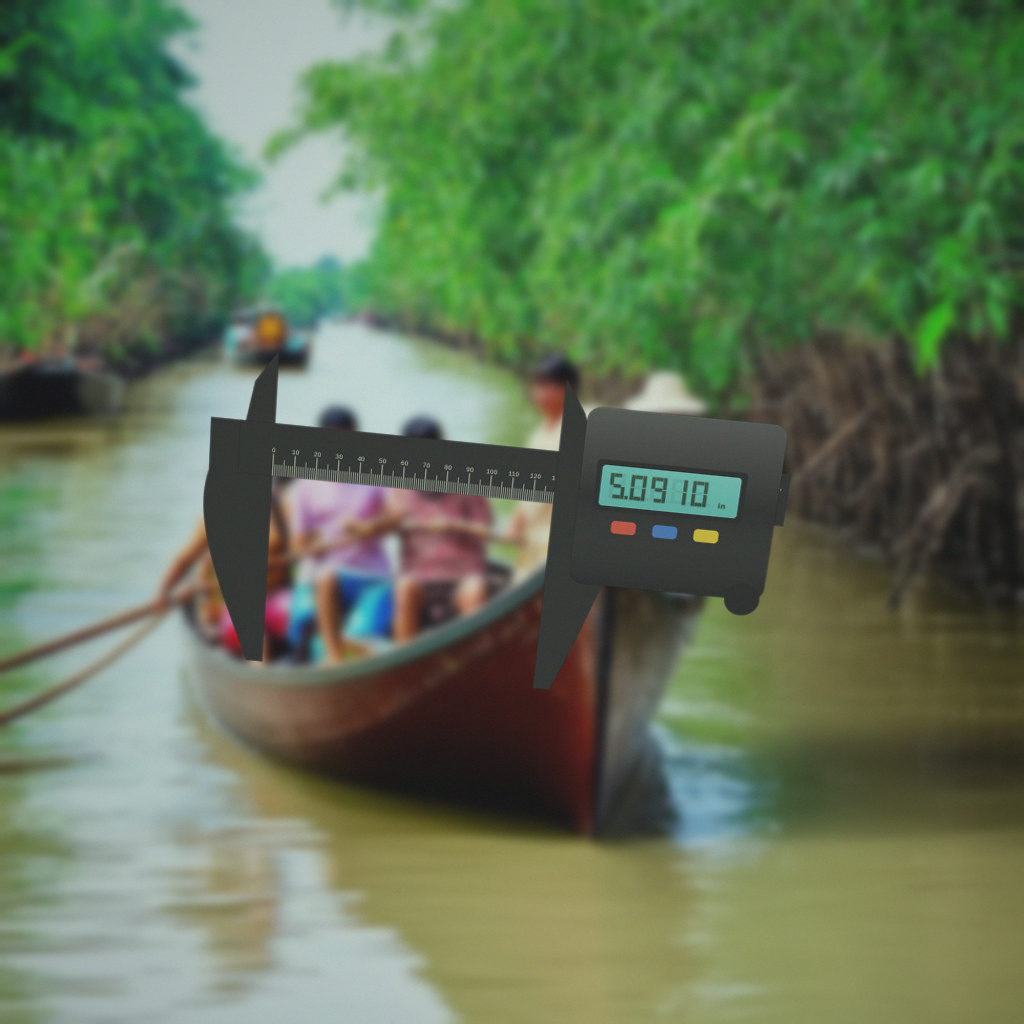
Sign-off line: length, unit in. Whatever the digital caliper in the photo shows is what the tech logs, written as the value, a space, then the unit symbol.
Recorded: 5.0910 in
